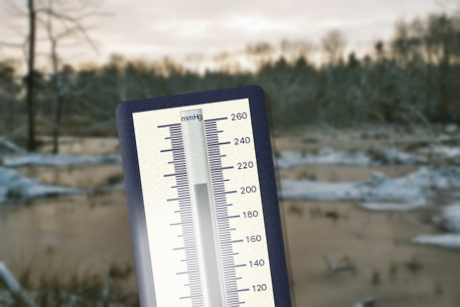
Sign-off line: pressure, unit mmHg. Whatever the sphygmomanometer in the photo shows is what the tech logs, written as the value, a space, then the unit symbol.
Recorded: 210 mmHg
